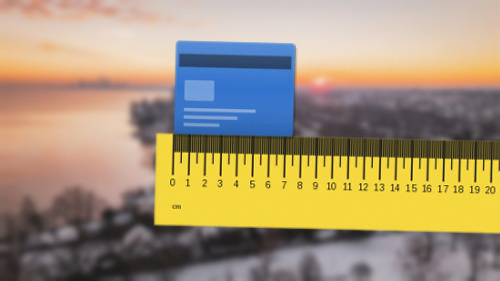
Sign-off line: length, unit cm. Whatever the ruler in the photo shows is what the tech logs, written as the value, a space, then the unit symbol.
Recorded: 7.5 cm
